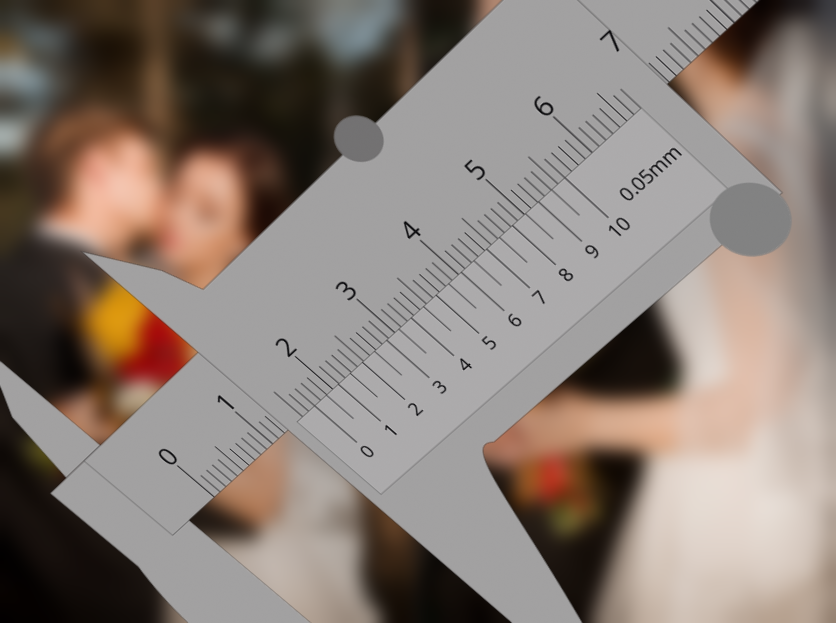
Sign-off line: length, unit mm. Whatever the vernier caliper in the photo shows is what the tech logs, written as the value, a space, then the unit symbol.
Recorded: 17.0 mm
